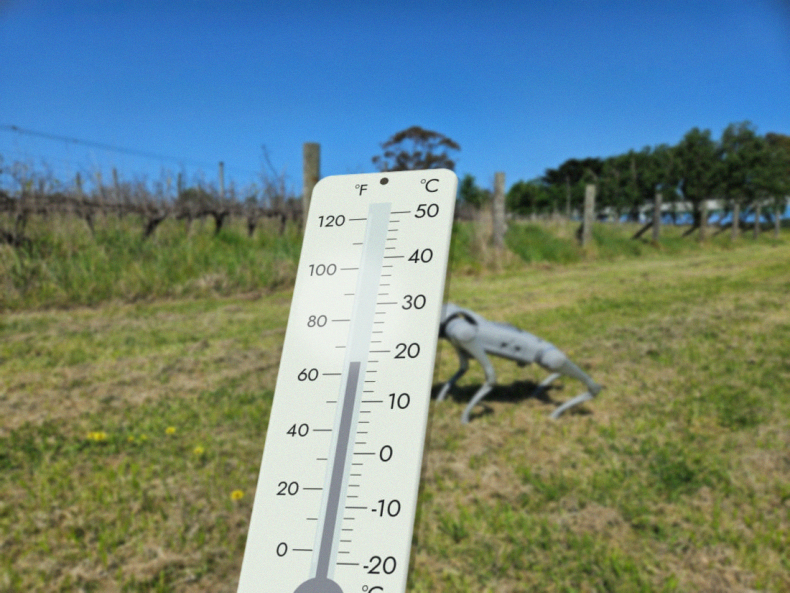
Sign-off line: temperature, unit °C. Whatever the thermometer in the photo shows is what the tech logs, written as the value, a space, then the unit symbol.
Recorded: 18 °C
